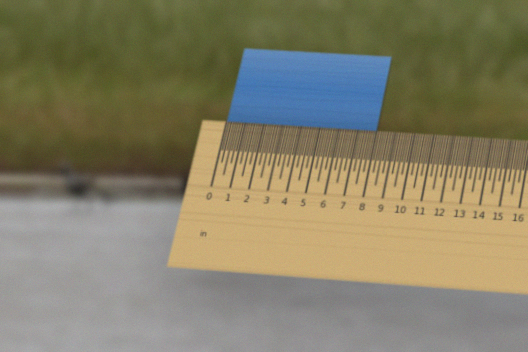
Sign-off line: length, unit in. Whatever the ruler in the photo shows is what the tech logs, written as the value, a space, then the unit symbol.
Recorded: 8 in
